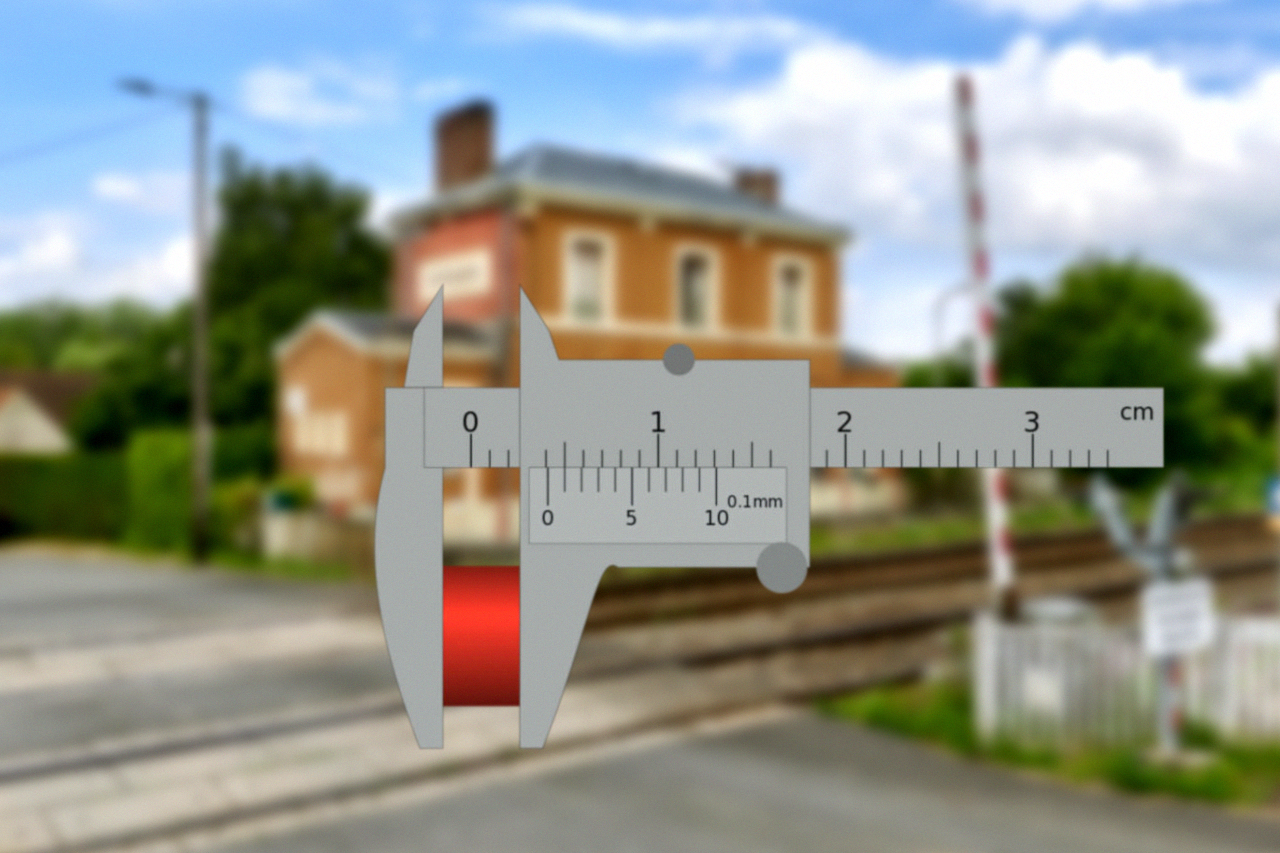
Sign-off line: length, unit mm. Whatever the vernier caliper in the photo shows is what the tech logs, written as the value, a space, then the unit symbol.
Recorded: 4.1 mm
